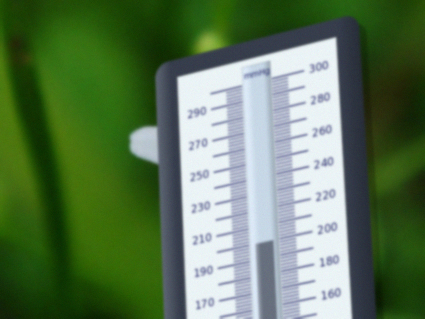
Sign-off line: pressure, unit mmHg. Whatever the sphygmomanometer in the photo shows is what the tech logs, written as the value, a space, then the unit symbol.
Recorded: 200 mmHg
